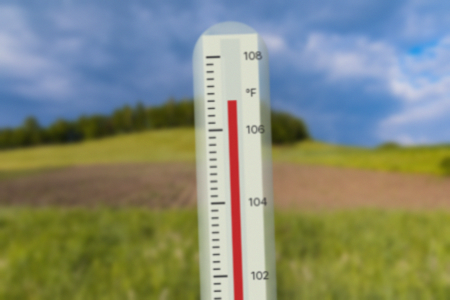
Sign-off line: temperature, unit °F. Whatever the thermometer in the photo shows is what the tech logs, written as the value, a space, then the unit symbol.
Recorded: 106.8 °F
